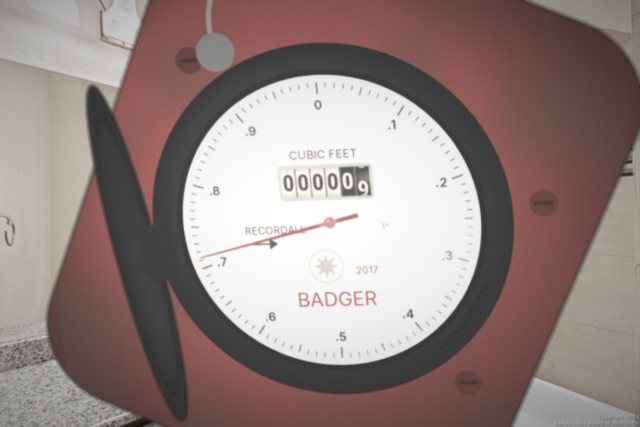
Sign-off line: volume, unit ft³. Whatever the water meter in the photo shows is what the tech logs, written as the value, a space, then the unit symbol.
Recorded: 8.71 ft³
